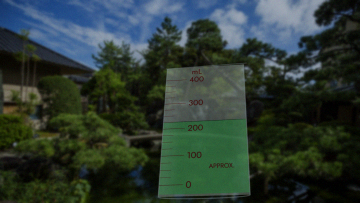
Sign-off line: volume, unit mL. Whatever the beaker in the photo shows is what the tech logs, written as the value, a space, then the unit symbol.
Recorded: 225 mL
